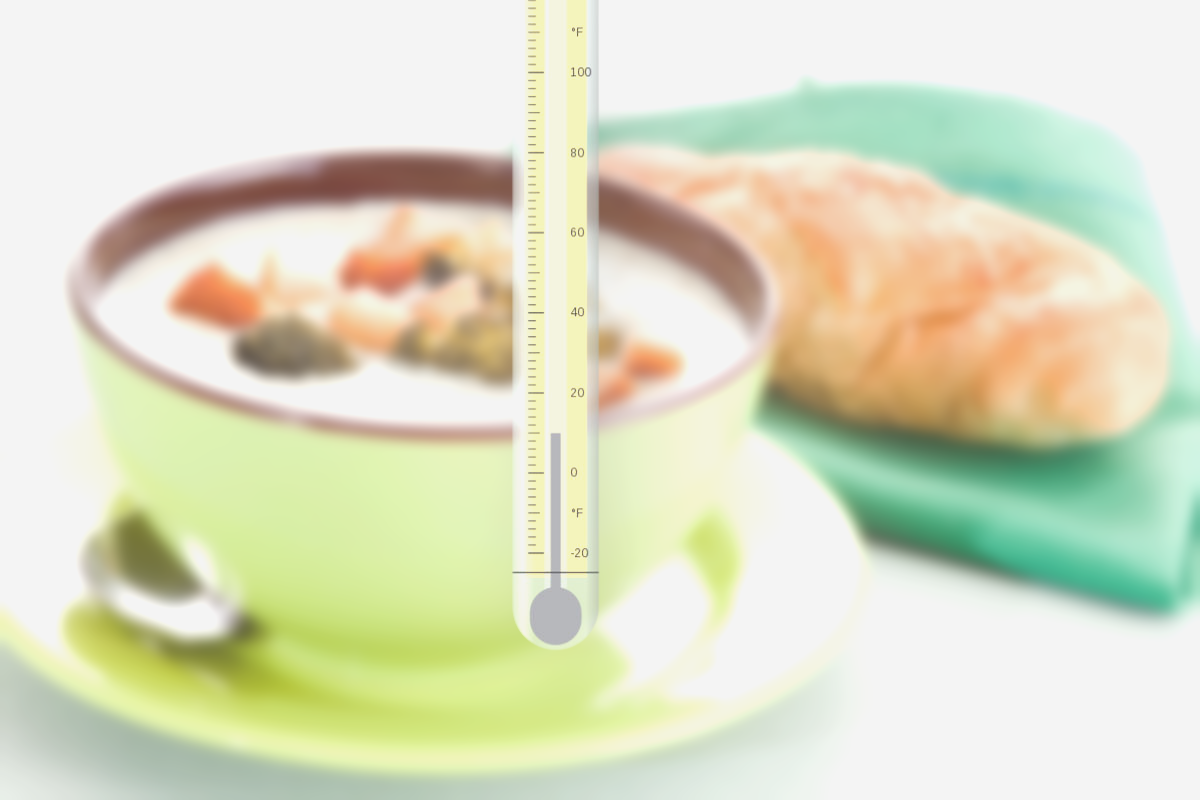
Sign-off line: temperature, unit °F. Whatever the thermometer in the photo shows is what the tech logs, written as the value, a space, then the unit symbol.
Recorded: 10 °F
